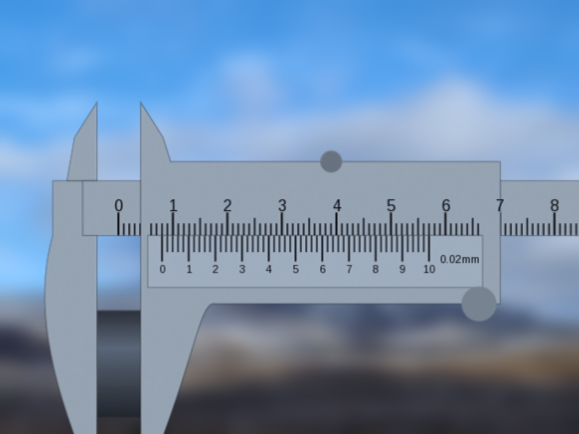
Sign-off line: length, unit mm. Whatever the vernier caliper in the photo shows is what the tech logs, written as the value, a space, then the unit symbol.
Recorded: 8.0 mm
